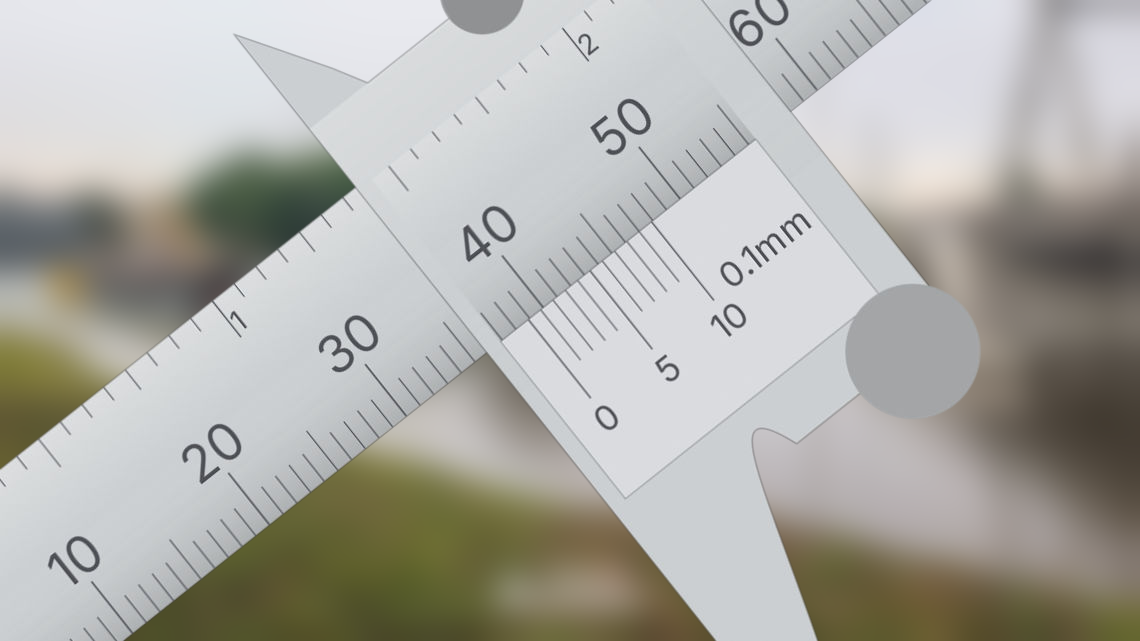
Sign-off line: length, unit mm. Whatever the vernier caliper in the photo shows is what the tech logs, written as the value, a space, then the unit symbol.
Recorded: 38.9 mm
